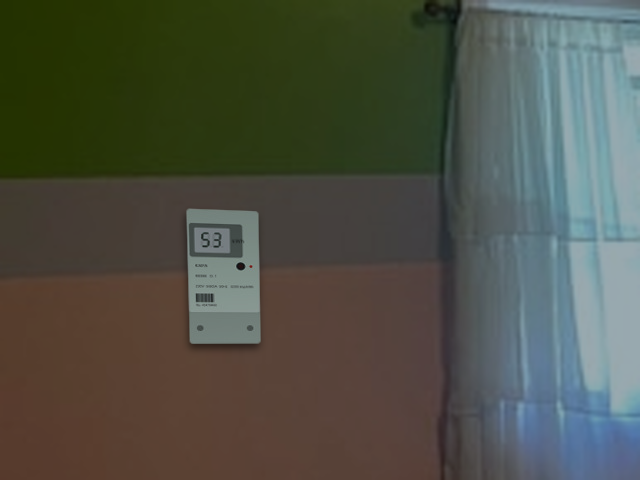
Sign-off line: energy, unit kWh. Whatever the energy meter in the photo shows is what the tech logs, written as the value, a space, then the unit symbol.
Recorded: 53 kWh
